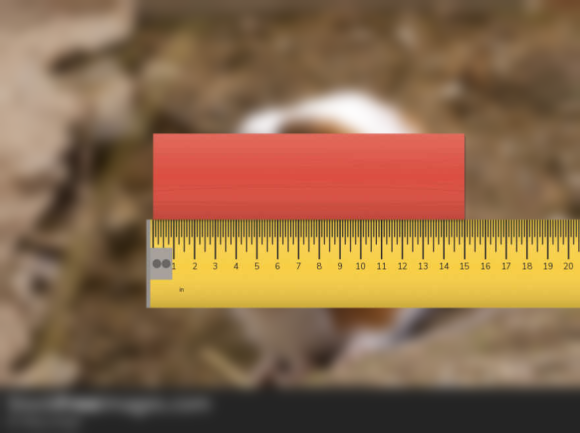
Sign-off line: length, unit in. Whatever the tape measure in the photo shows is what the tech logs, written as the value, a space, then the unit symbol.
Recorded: 15 in
